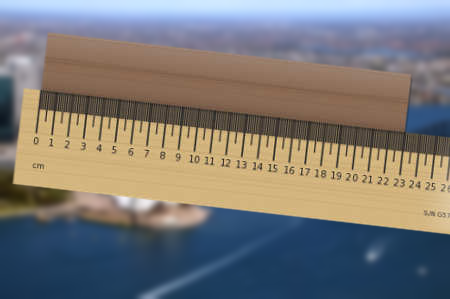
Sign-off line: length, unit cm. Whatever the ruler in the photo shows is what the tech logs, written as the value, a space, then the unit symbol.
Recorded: 23 cm
